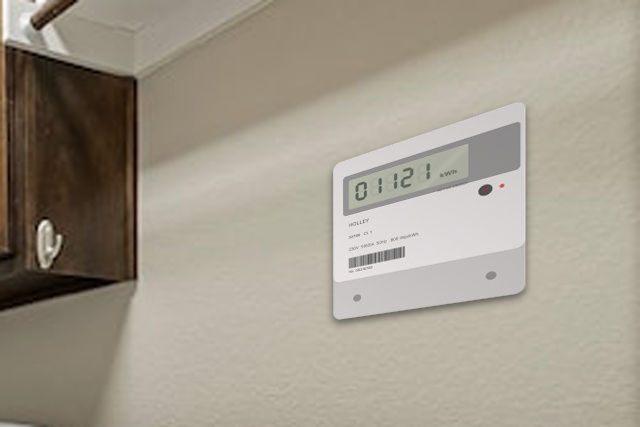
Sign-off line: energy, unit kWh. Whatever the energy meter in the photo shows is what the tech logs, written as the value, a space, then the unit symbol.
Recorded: 1121 kWh
